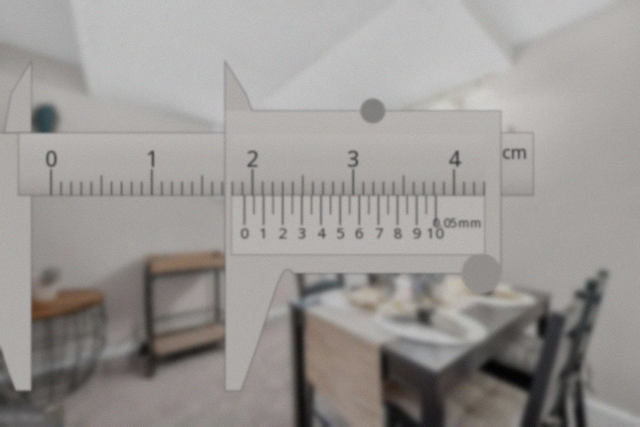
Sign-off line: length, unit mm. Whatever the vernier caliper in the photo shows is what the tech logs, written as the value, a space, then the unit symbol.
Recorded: 19.2 mm
